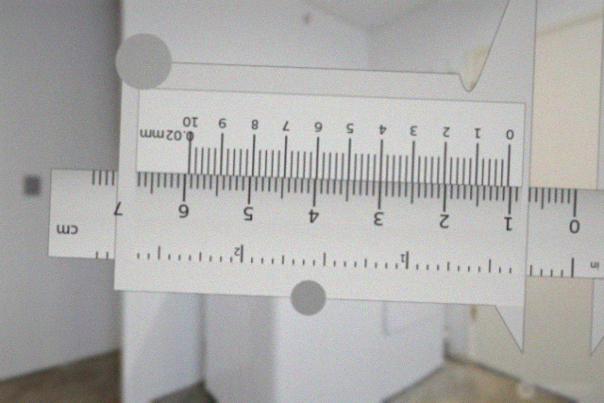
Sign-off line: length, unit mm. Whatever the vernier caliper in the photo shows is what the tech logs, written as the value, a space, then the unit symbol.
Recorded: 10.4 mm
